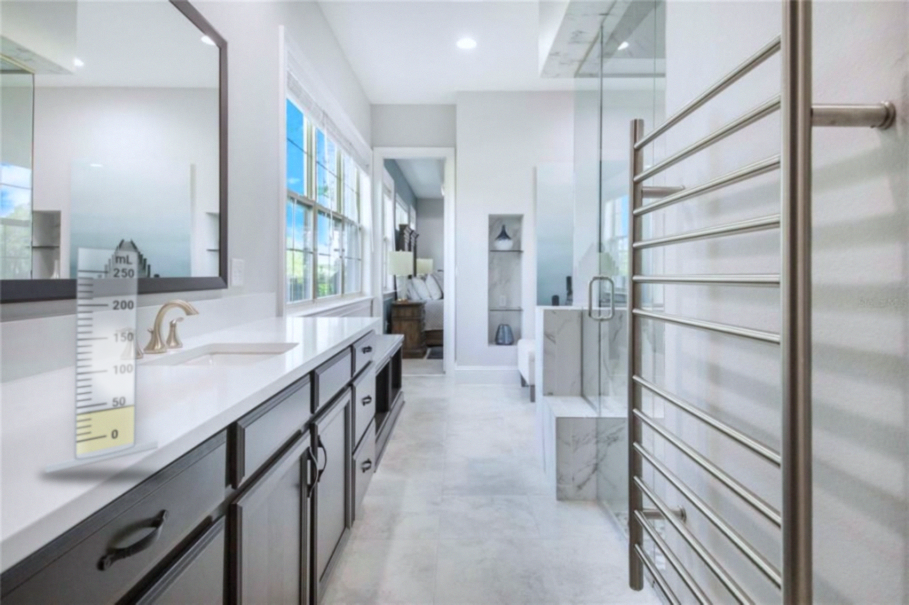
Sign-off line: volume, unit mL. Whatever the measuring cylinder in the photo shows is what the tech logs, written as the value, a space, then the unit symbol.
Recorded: 40 mL
